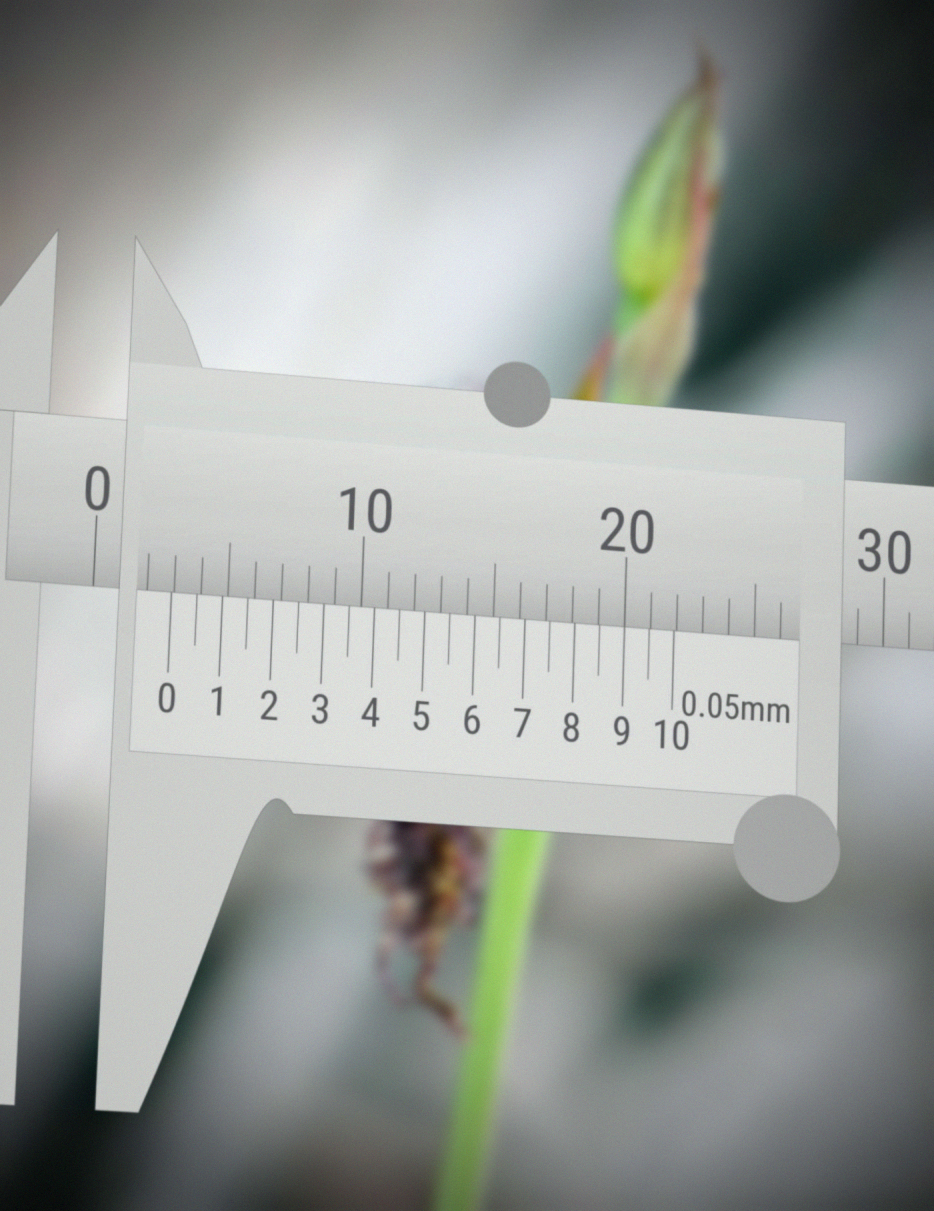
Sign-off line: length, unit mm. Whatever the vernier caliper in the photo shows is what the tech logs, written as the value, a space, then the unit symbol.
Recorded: 2.90 mm
